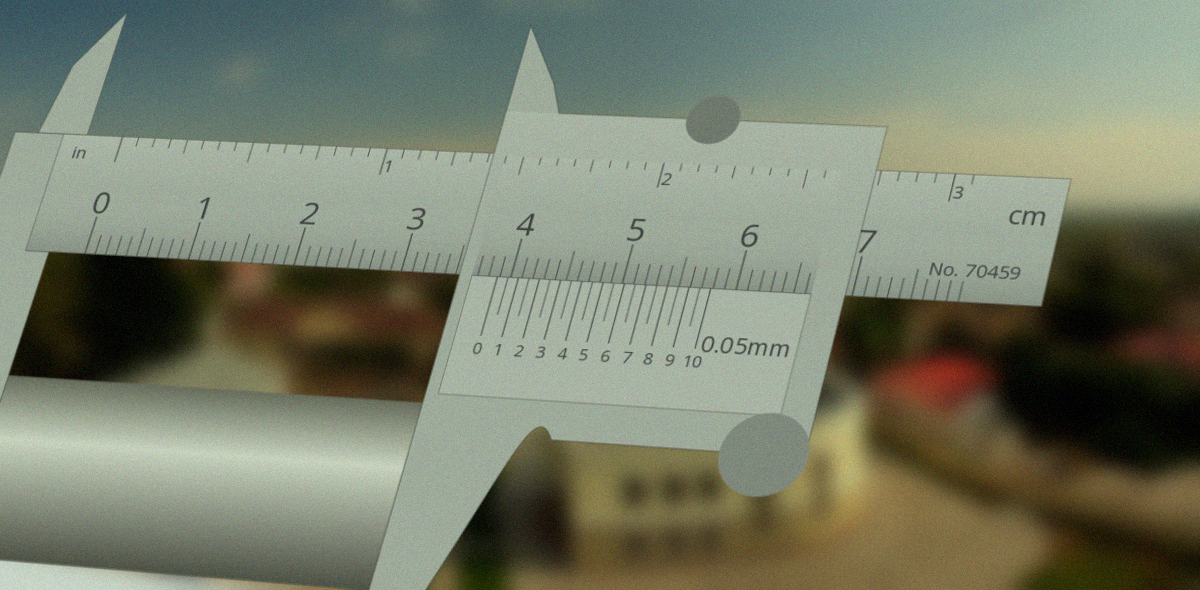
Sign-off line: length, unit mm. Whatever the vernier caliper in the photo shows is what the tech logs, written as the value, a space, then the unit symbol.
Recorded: 38.8 mm
